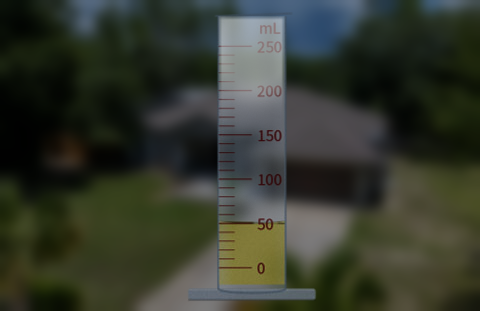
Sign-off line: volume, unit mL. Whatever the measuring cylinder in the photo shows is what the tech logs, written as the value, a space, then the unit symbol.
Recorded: 50 mL
